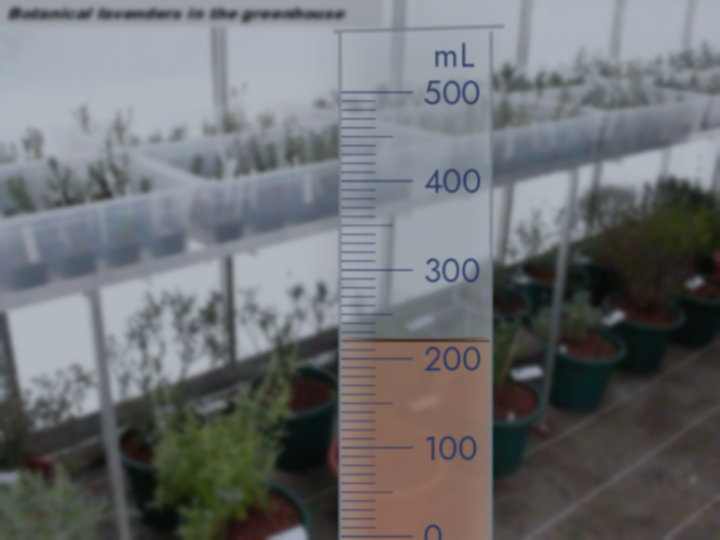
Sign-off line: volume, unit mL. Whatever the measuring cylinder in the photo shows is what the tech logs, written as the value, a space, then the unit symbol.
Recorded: 220 mL
